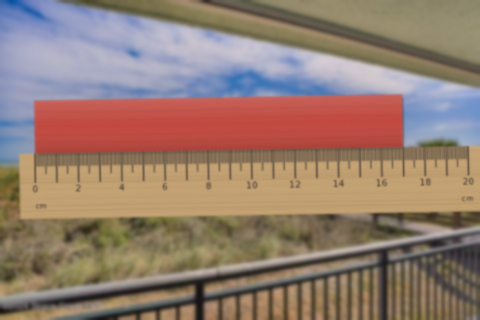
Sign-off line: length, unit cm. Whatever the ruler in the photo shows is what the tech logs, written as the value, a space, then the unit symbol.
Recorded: 17 cm
